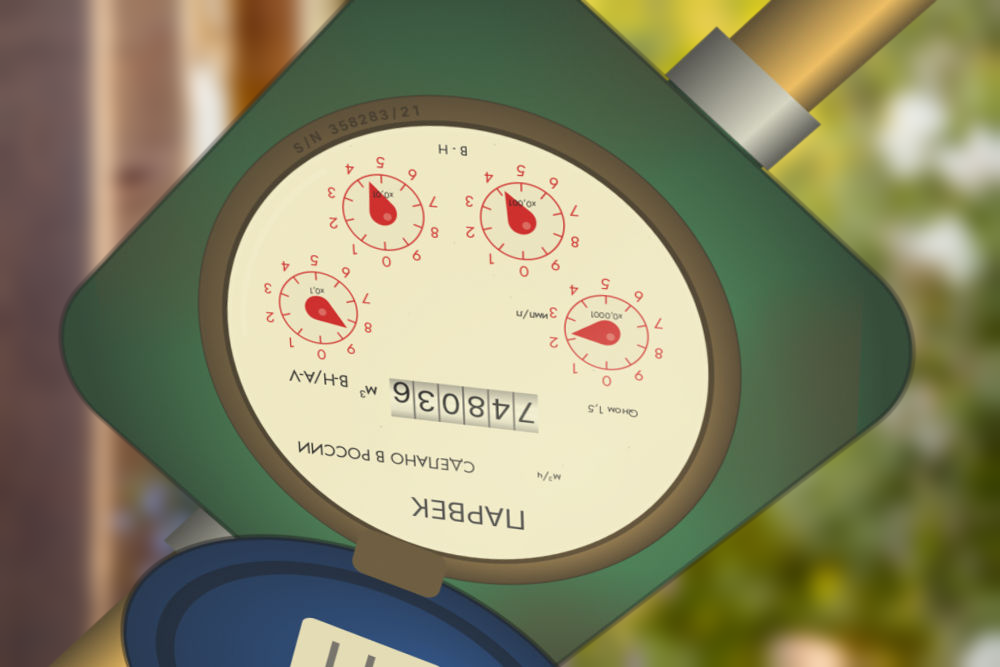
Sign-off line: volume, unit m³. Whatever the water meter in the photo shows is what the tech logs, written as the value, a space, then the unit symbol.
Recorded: 748035.8442 m³
